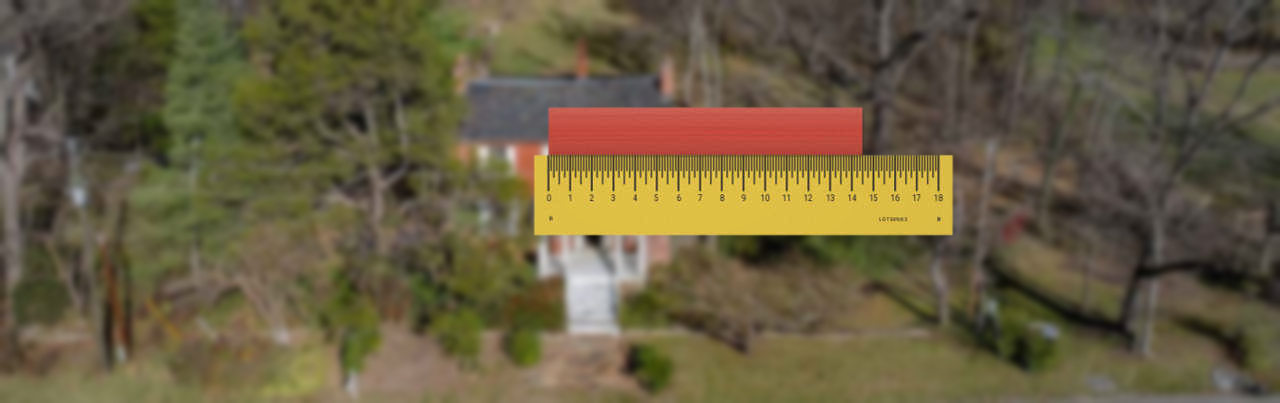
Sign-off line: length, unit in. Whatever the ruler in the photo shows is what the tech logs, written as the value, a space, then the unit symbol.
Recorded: 14.5 in
